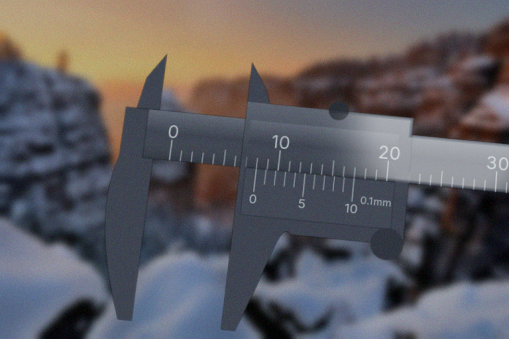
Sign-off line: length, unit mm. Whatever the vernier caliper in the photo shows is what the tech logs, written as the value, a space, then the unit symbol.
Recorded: 8.0 mm
